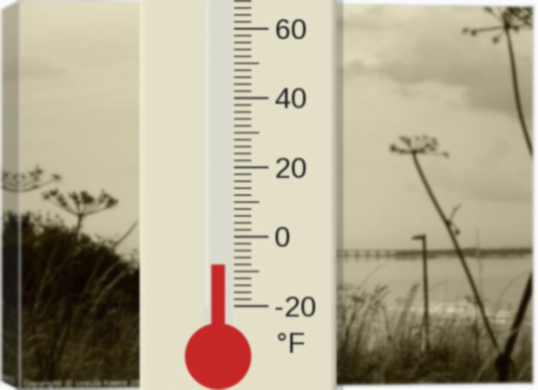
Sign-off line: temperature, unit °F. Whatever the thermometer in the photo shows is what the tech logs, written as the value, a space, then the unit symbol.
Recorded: -8 °F
